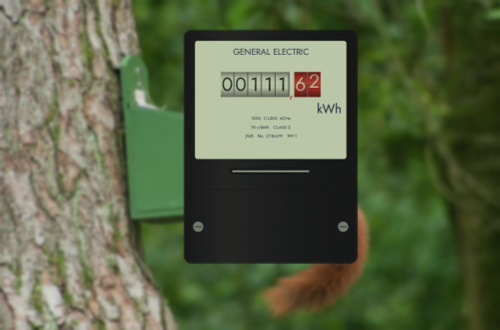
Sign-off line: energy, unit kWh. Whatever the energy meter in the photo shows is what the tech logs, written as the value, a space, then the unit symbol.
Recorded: 111.62 kWh
